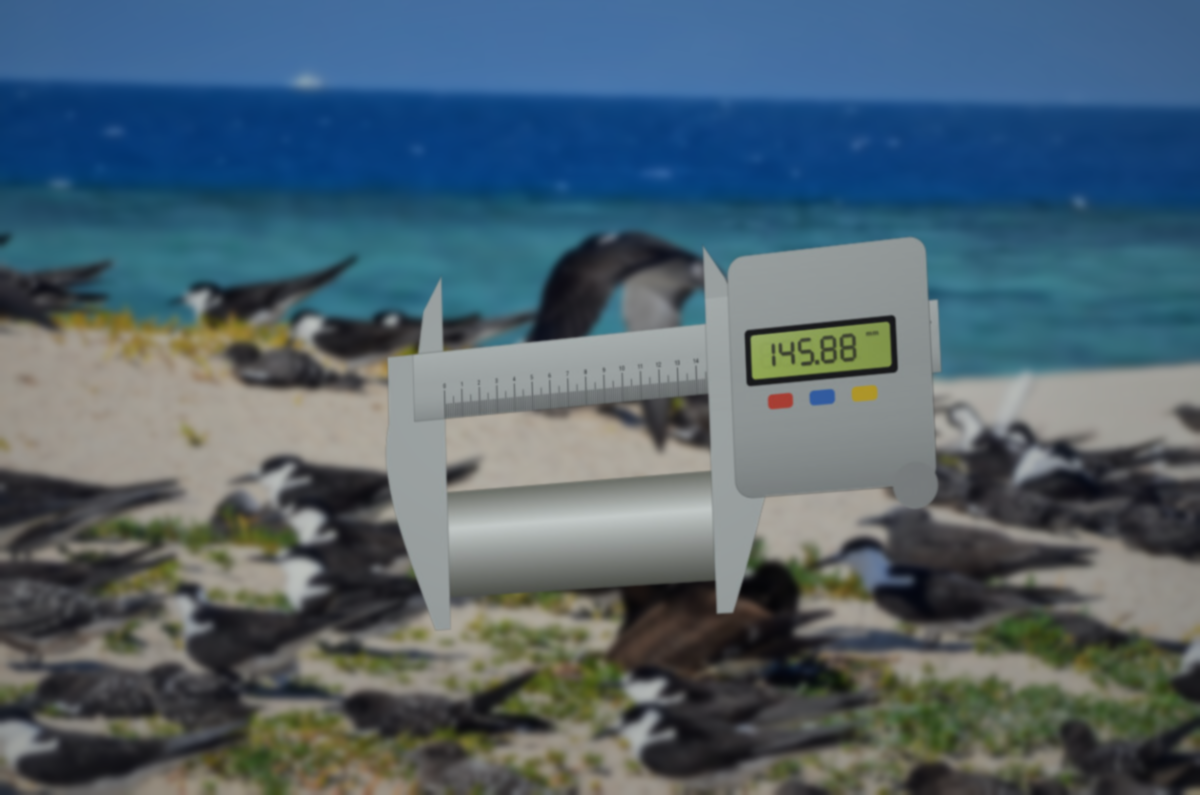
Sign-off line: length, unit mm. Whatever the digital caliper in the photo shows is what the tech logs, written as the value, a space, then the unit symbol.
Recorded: 145.88 mm
